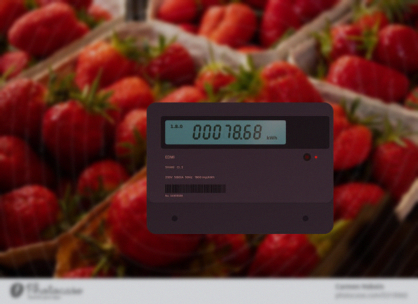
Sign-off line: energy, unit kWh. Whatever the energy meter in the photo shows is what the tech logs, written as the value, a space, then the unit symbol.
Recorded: 78.68 kWh
